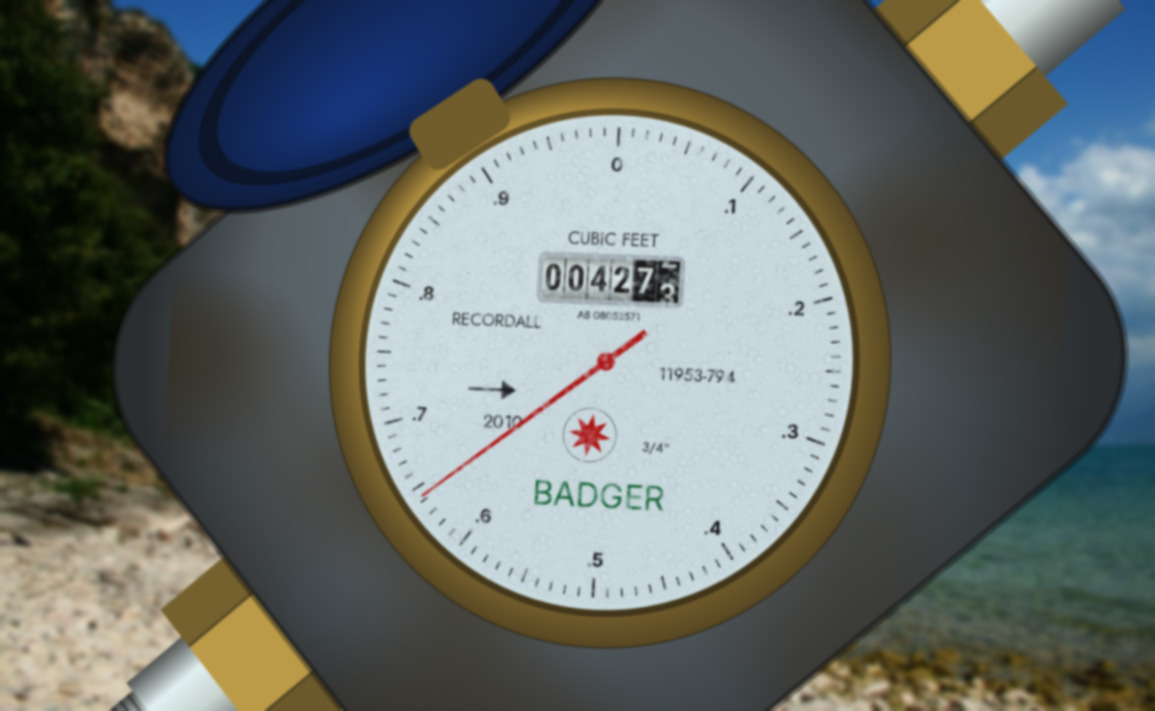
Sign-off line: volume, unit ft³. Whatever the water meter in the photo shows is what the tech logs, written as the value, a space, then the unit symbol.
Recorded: 4272.64 ft³
